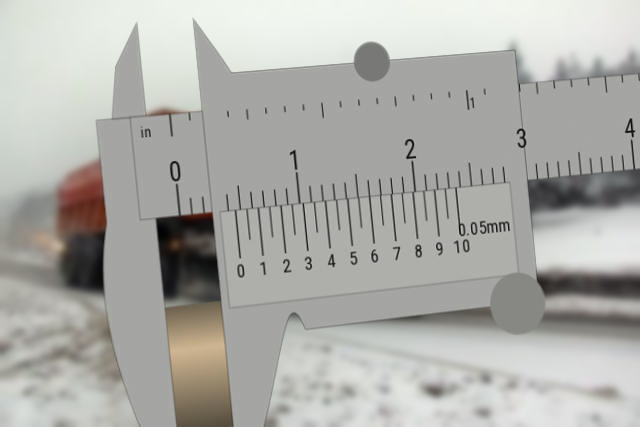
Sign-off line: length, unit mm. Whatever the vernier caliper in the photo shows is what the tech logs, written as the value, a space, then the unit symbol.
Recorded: 4.6 mm
